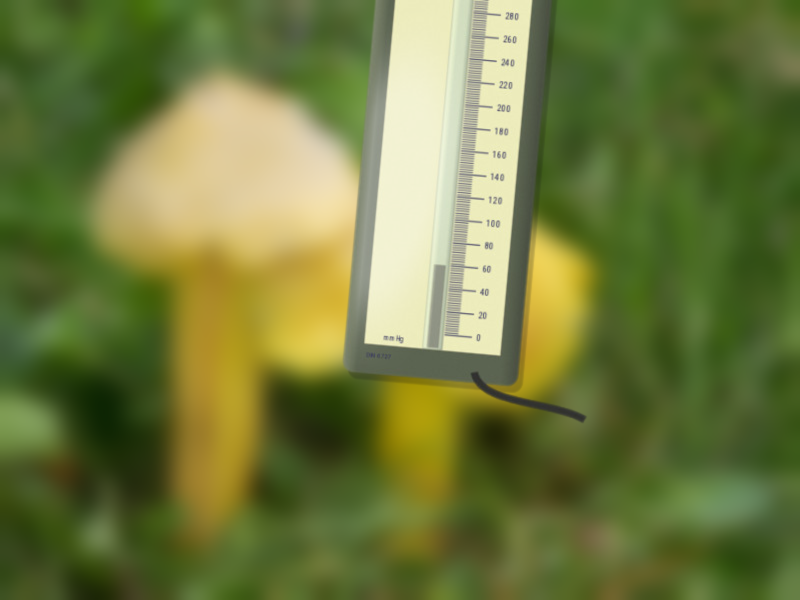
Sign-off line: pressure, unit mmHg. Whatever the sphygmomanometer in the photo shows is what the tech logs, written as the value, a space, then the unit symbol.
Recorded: 60 mmHg
